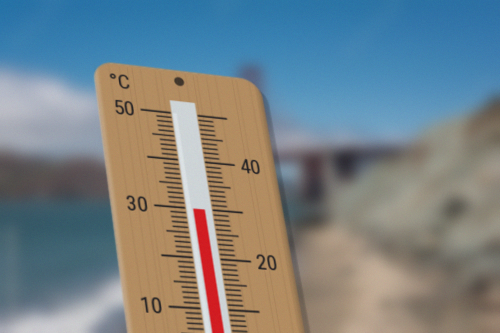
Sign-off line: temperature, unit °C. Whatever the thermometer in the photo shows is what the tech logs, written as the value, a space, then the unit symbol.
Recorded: 30 °C
